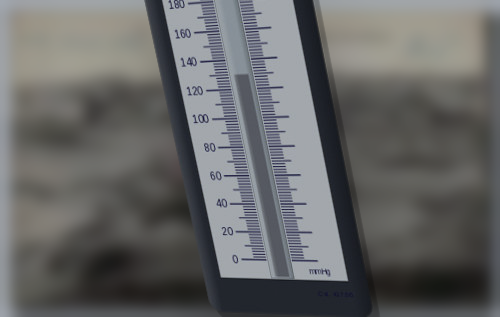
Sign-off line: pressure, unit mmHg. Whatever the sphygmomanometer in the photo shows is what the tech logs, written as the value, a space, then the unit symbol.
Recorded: 130 mmHg
